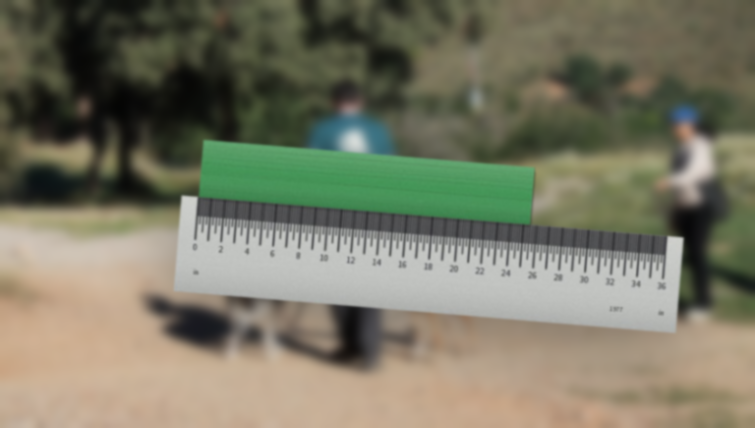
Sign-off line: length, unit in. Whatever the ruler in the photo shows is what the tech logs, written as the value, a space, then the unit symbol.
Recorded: 25.5 in
